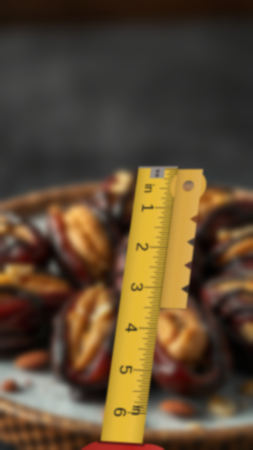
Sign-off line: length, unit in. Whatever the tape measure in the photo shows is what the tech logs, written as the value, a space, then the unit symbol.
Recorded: 3.5 in
